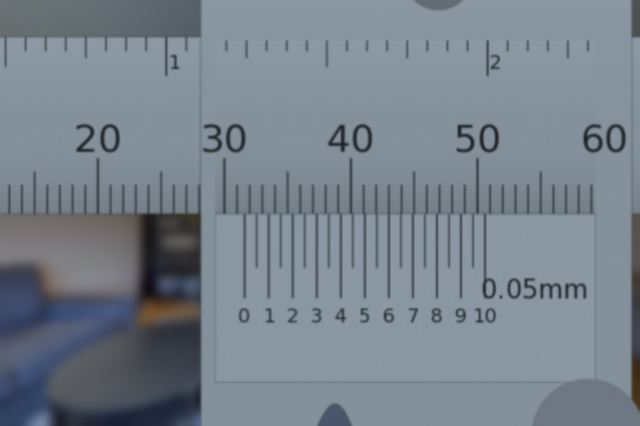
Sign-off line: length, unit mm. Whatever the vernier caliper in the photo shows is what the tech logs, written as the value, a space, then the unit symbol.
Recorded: 31.6 mm
